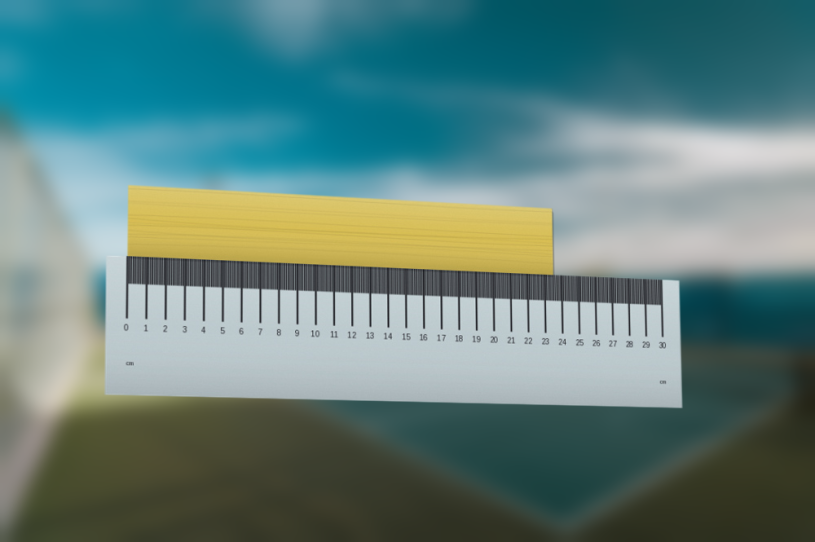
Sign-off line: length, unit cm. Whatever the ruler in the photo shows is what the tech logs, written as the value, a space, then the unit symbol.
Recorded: 23.5 cm
